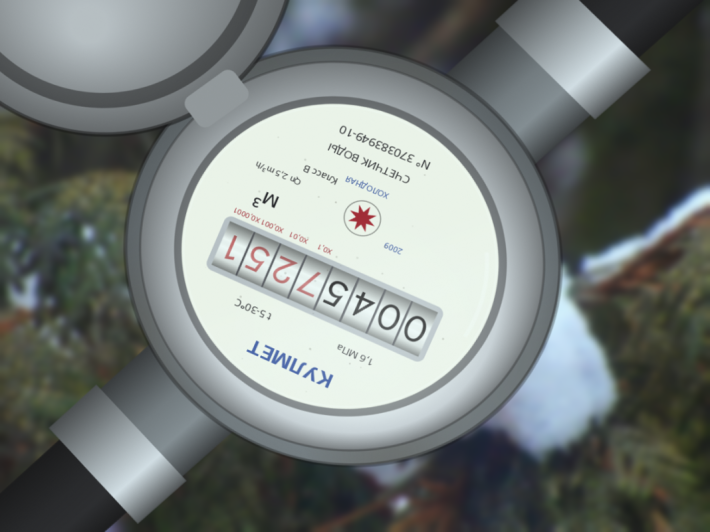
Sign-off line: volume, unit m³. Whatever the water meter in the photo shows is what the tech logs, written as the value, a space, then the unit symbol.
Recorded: 45.7251 m³
